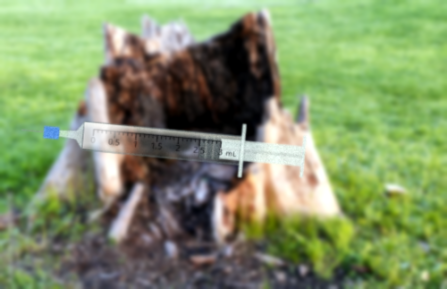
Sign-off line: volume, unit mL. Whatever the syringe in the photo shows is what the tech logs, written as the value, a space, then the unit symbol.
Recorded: 2.5 mL
